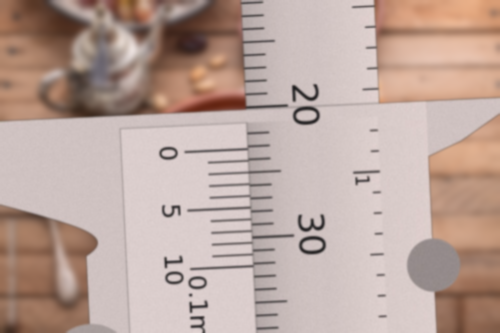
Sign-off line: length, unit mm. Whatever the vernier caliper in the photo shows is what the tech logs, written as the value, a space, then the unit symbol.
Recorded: 23.2 mm
